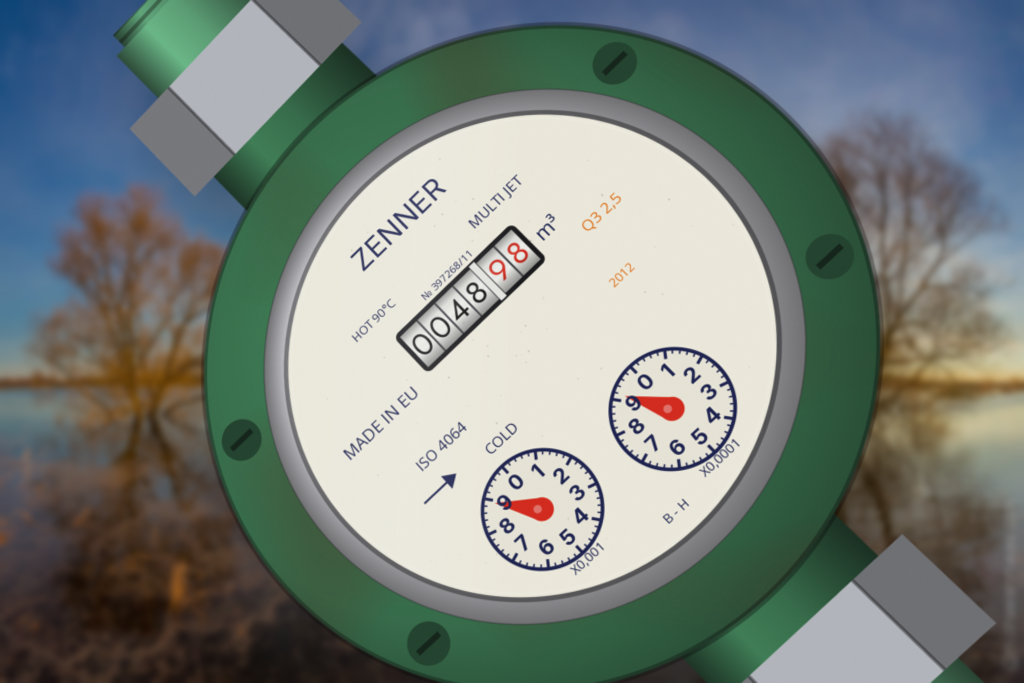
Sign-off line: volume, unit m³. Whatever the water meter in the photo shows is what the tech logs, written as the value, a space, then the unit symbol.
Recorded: 48.9889 m³
